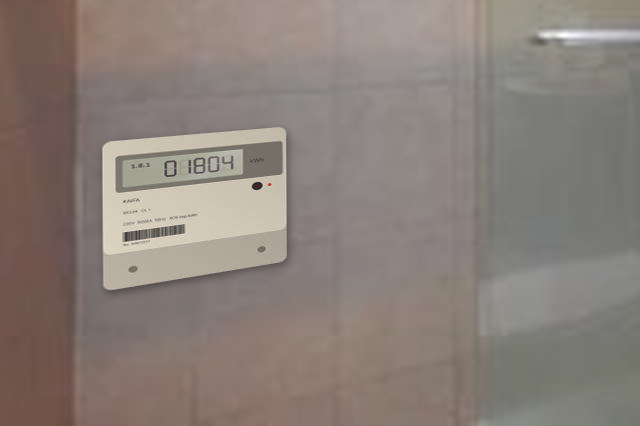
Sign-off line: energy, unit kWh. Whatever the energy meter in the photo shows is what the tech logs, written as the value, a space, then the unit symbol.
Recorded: 1804 kWh
